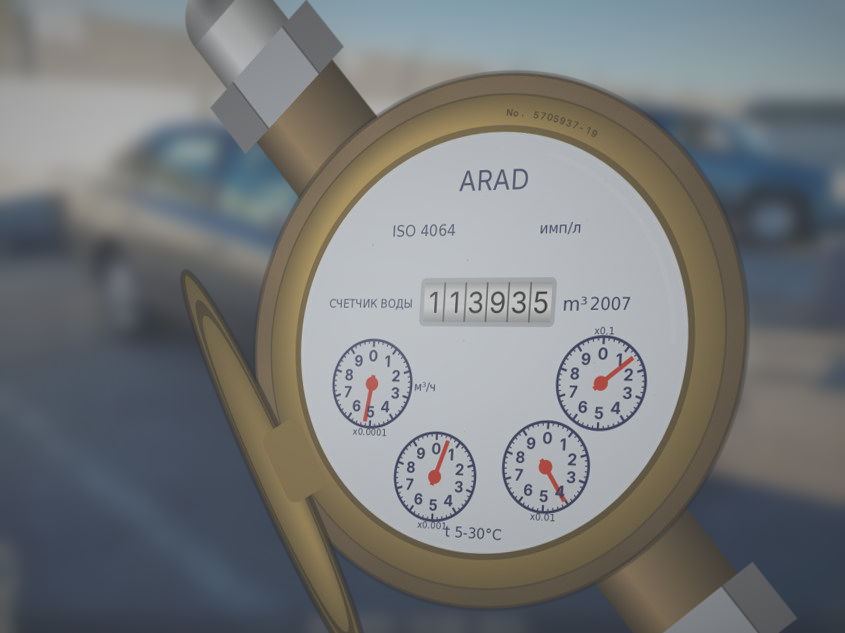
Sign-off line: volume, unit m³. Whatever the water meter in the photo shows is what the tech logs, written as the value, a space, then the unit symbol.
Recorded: 113935.1405 m³
